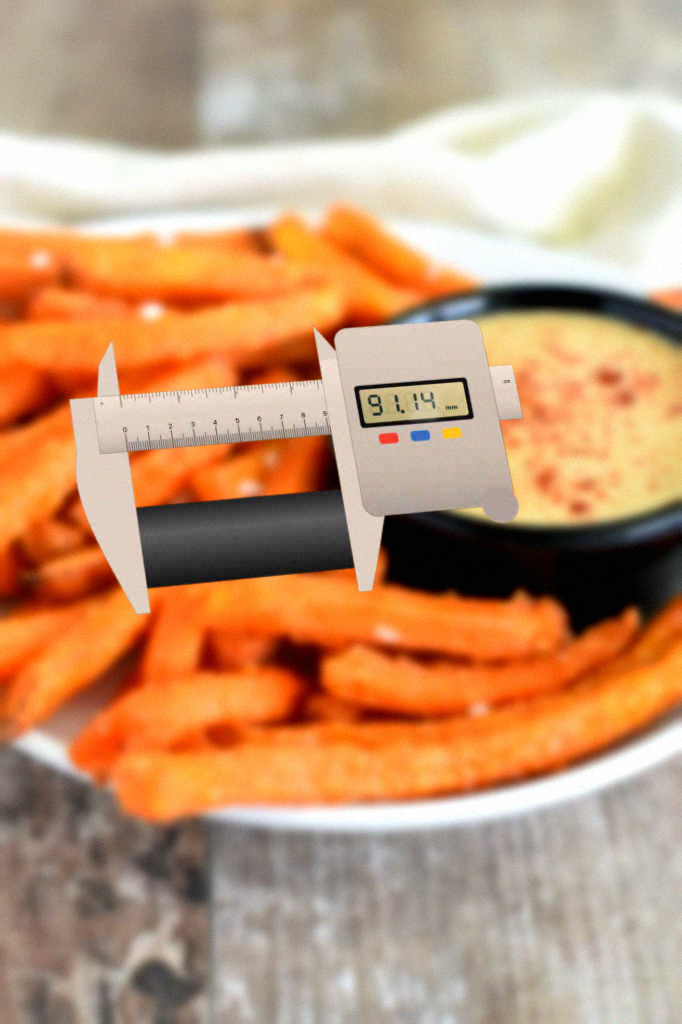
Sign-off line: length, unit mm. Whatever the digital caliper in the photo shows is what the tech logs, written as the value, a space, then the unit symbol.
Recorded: 91.14 mm
